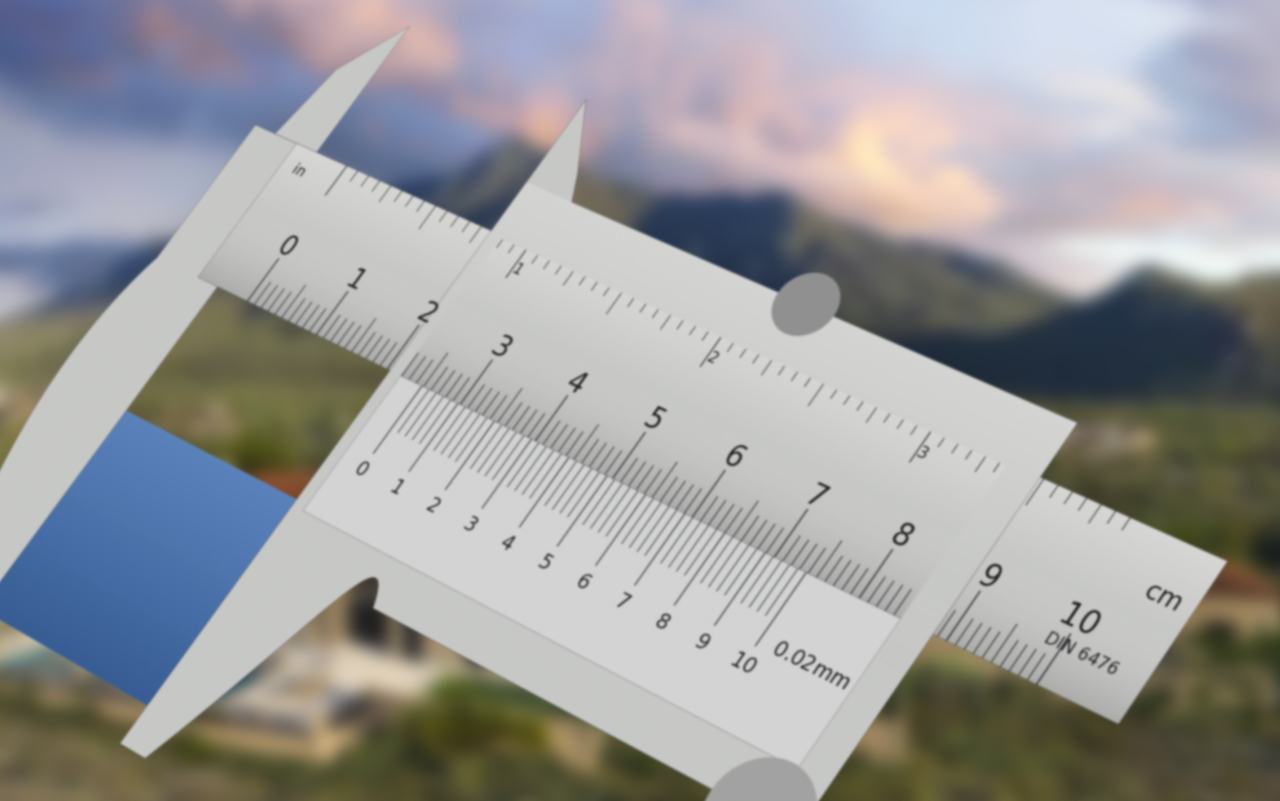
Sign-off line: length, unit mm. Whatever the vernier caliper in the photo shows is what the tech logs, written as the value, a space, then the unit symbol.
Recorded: 24.8 mm
